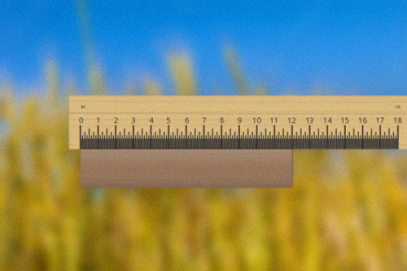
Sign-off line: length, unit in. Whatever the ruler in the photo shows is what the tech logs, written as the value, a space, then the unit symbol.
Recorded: 12 in
